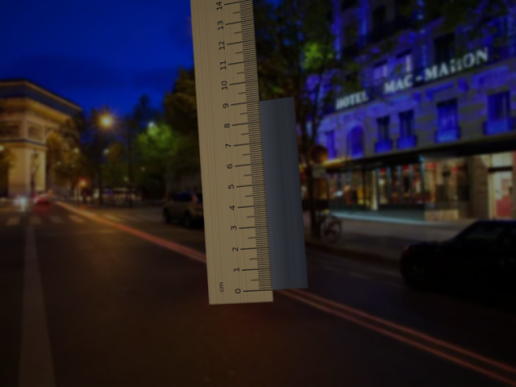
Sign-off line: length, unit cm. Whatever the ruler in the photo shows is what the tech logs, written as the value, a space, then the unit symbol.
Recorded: 9 cm
